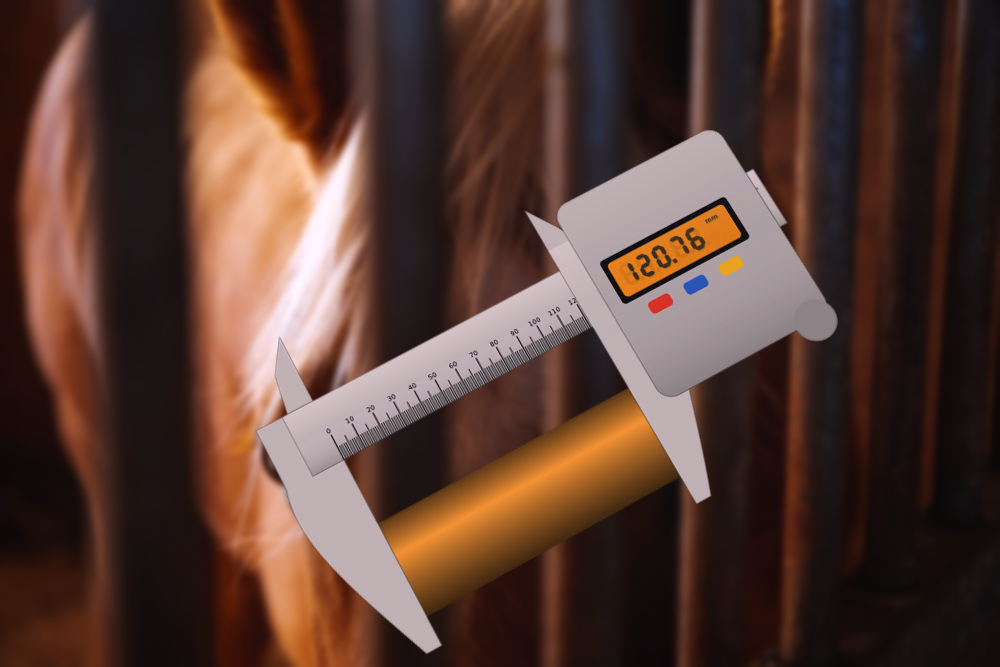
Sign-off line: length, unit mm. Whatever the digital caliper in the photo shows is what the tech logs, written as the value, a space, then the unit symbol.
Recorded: 120.76 mm
